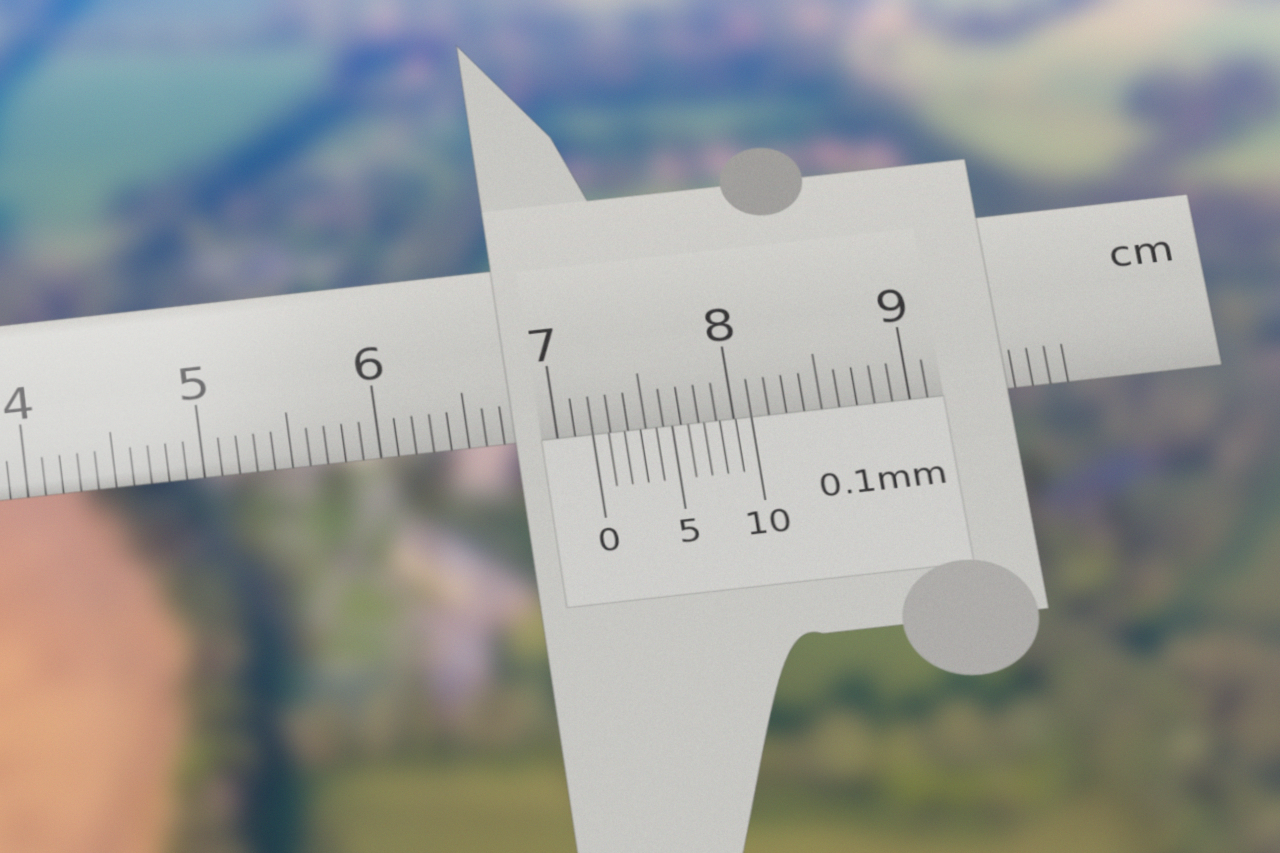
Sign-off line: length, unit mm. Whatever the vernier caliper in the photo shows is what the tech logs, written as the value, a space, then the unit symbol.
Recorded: 72.0 mm
